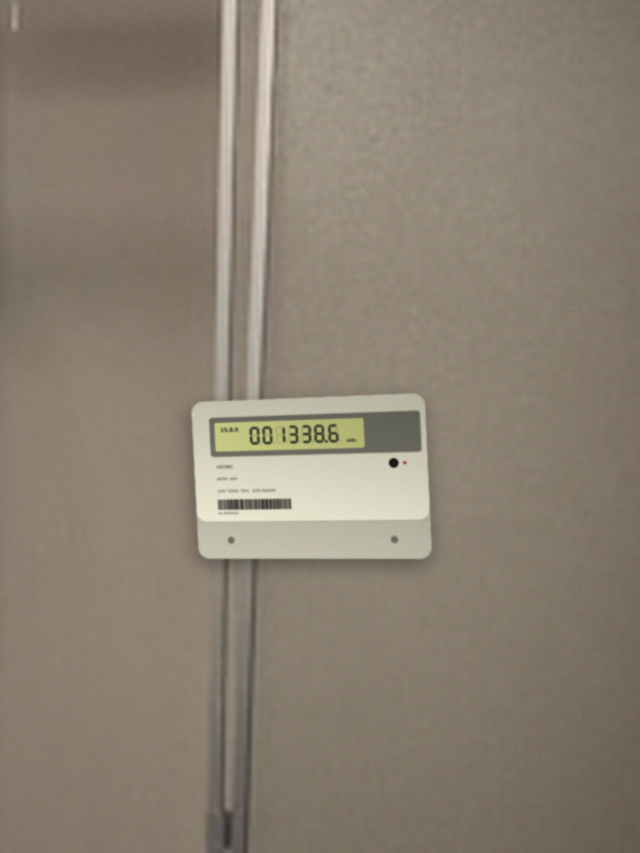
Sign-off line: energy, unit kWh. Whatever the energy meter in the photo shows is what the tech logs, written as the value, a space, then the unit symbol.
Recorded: 1338.6 kWh
